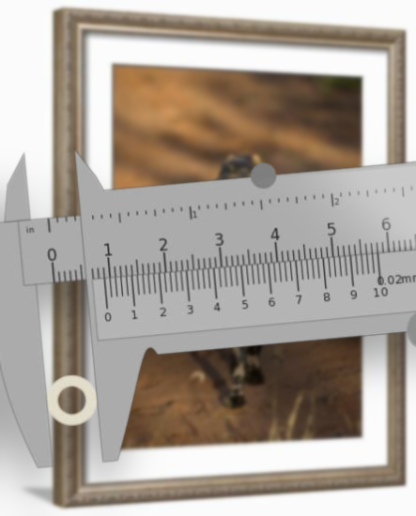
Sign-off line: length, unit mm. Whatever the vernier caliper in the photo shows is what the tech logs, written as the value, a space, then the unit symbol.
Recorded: 9.0 mm
